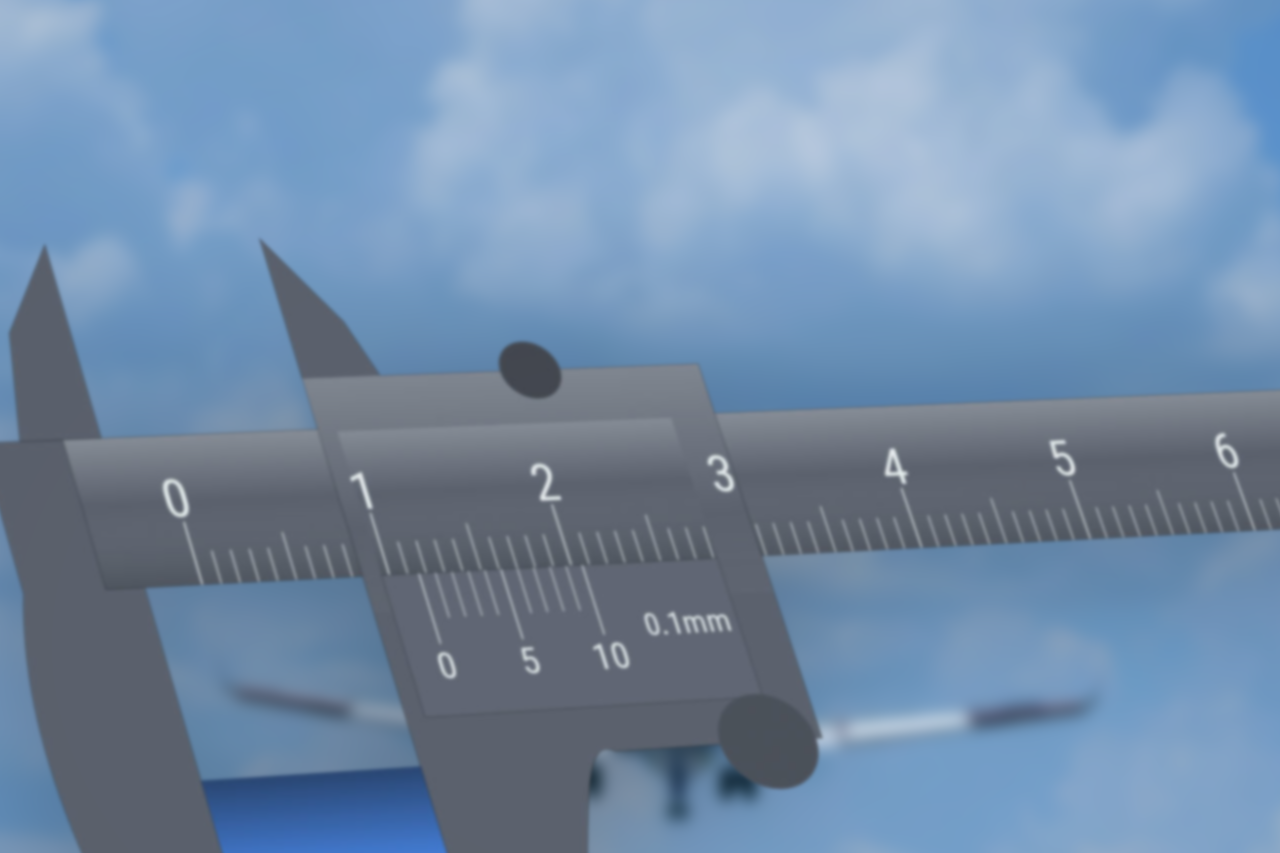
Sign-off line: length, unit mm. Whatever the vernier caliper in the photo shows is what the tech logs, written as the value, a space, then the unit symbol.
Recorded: 11.6 mm
